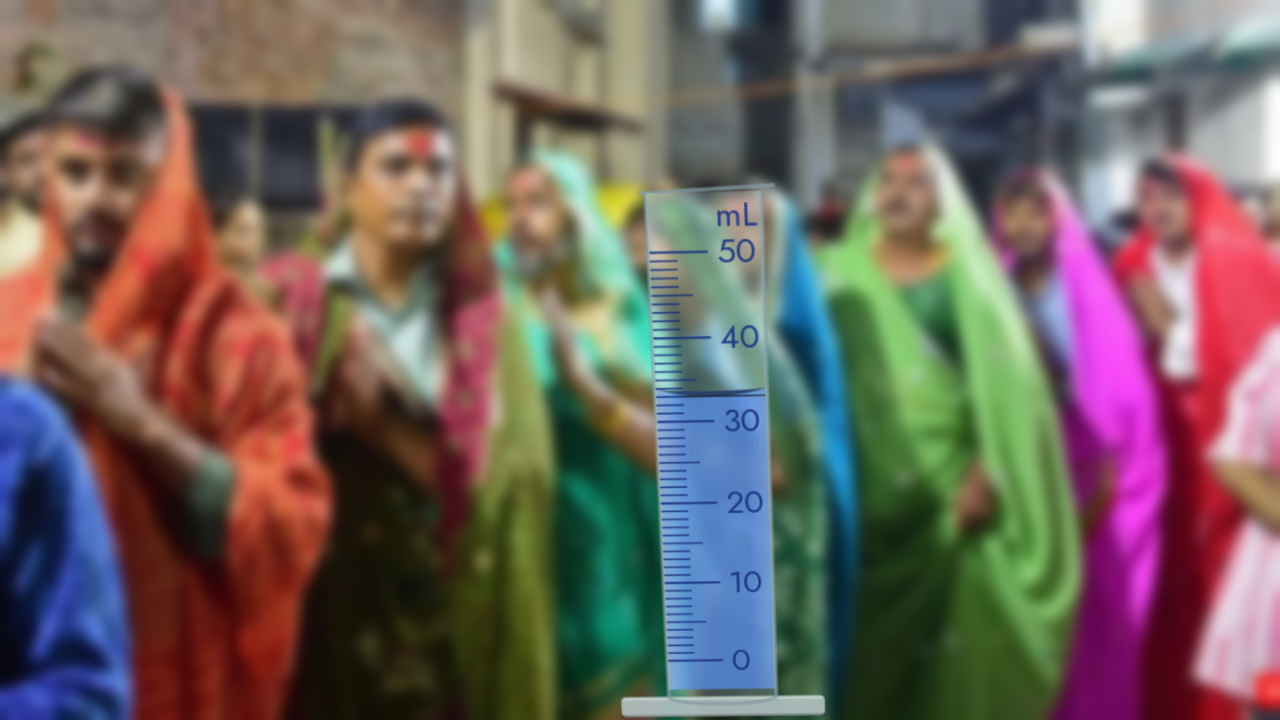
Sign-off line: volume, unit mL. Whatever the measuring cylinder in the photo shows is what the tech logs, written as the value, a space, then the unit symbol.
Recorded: 33 mL
